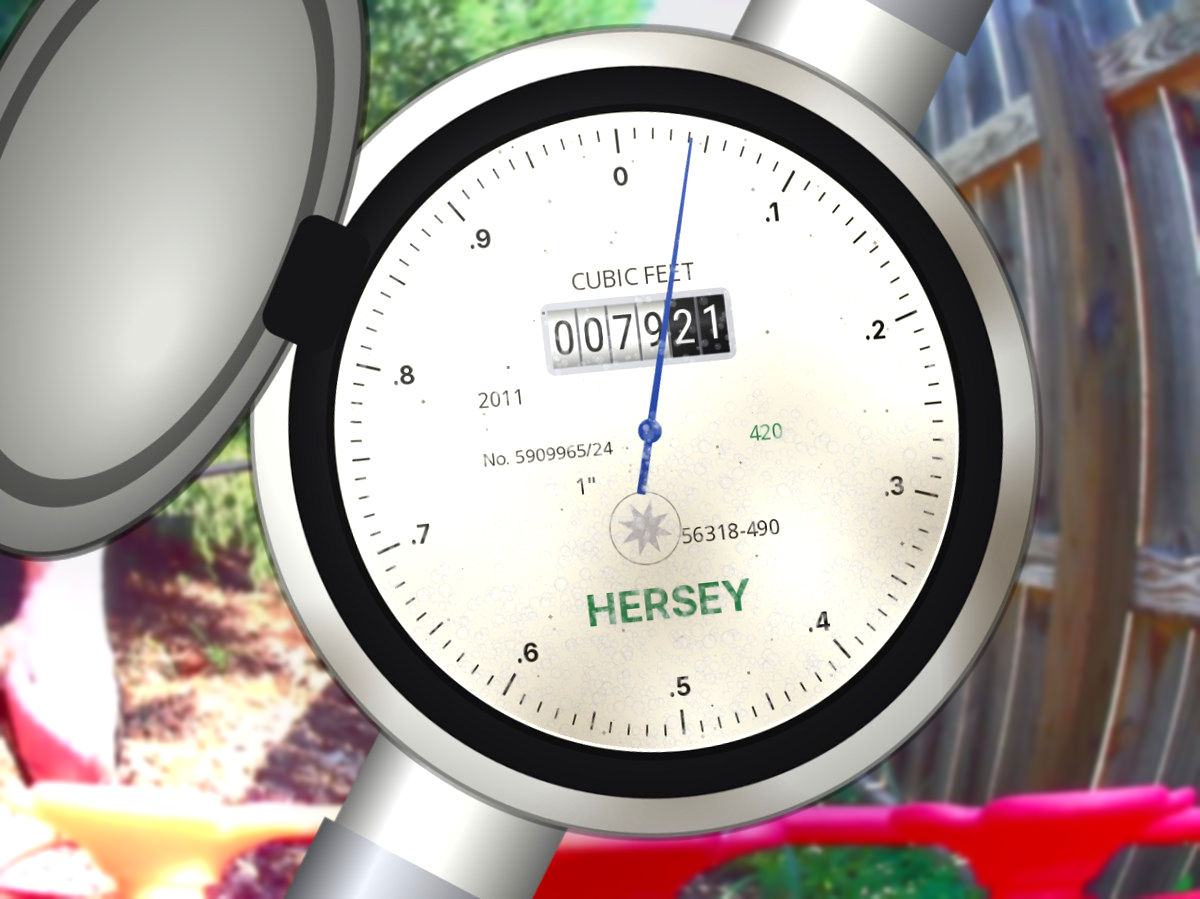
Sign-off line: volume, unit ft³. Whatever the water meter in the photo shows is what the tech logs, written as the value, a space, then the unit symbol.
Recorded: 7921.04 ft³
